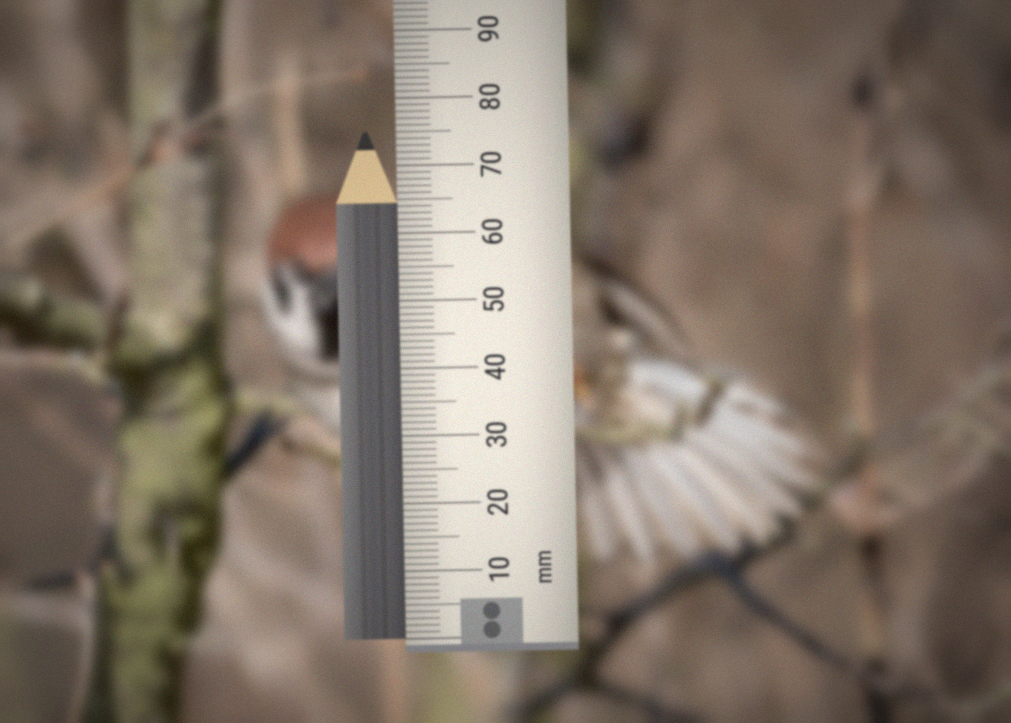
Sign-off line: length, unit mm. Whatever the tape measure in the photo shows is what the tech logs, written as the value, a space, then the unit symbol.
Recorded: 75 mm
